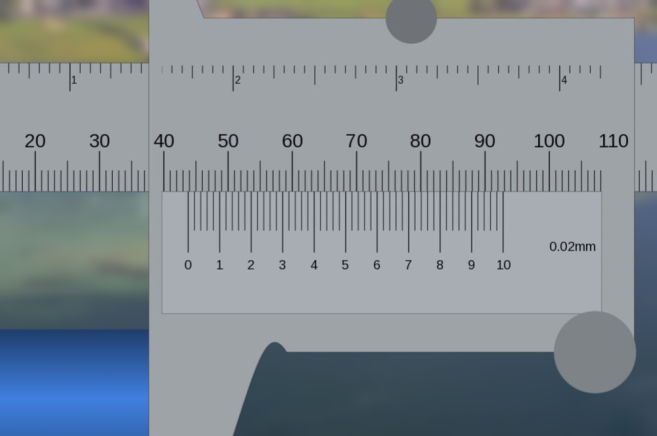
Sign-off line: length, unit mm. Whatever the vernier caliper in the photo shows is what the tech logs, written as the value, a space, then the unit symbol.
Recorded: 43.8 mm
